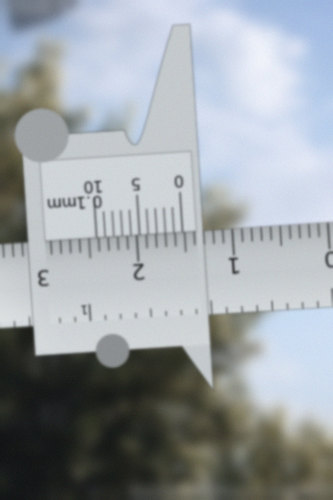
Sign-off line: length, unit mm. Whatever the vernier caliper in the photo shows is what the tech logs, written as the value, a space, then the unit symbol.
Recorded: 15.2 mm
